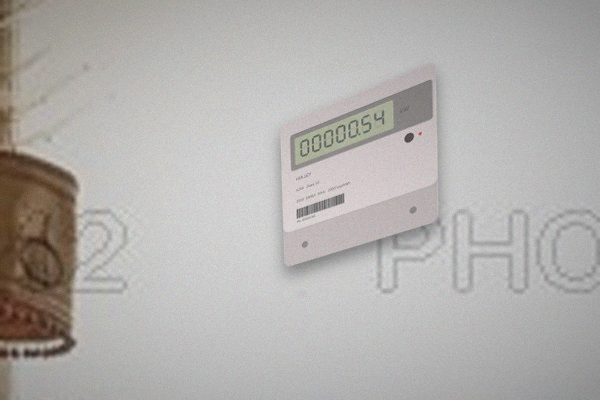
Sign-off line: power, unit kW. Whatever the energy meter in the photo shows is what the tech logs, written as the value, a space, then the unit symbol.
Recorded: 0.54 kW
